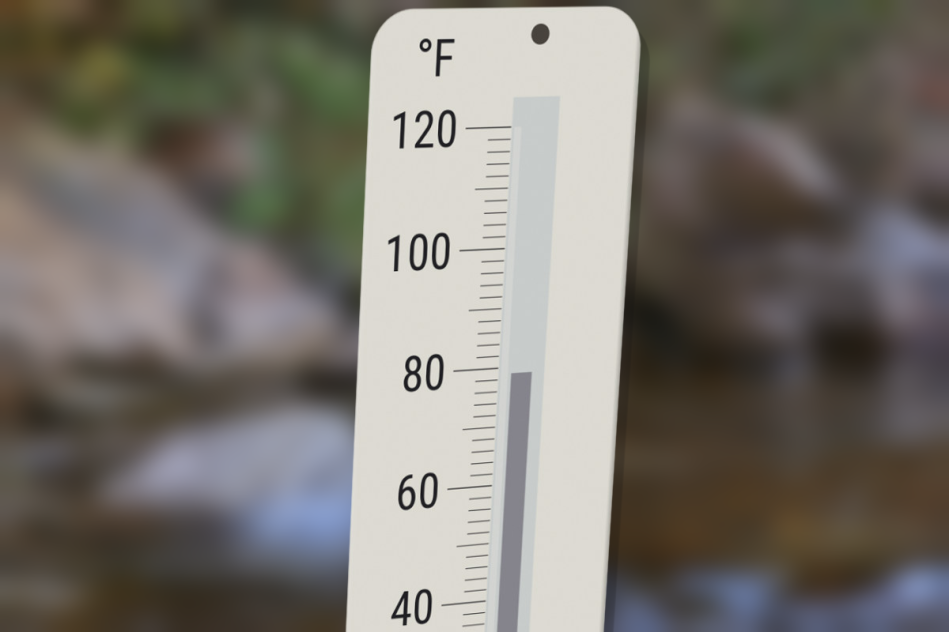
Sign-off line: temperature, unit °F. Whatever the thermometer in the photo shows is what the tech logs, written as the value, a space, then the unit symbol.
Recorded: 79 °F
